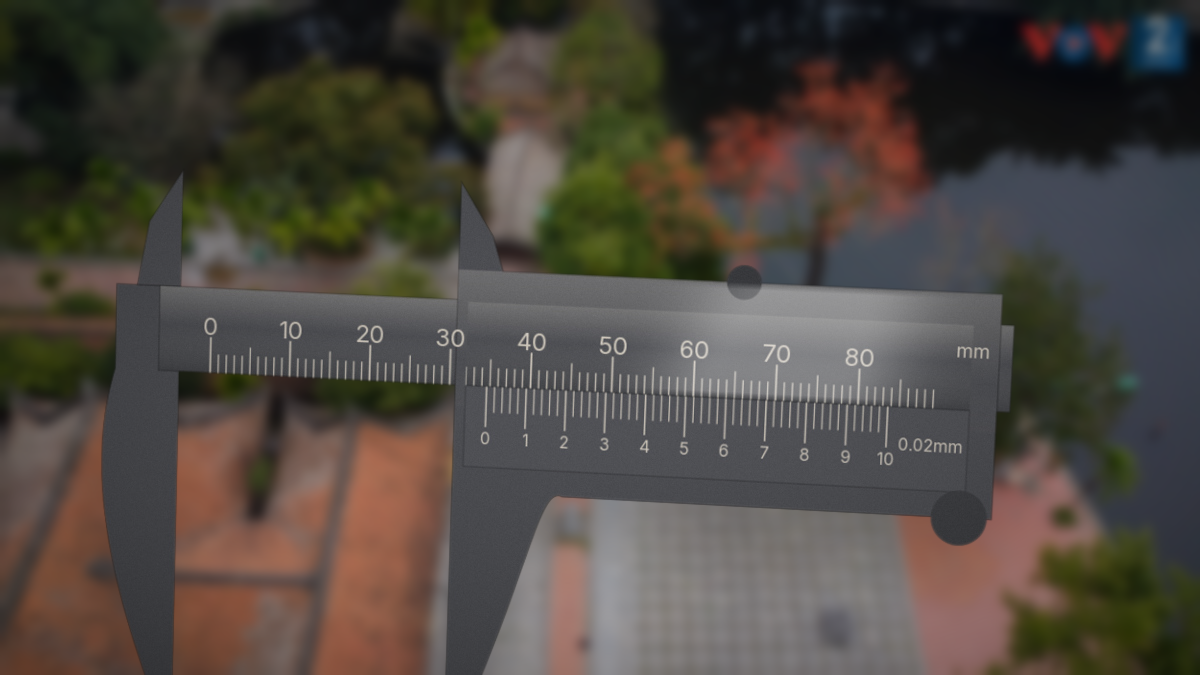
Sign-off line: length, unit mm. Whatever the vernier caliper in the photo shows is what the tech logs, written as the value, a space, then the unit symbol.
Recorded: 34.6 mm
